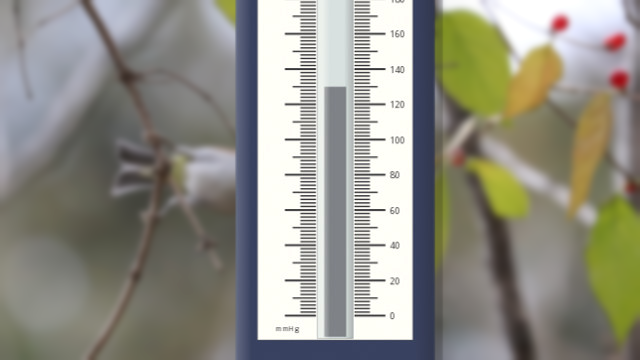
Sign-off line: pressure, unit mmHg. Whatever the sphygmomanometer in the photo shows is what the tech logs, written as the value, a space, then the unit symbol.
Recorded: 130 mmHg
